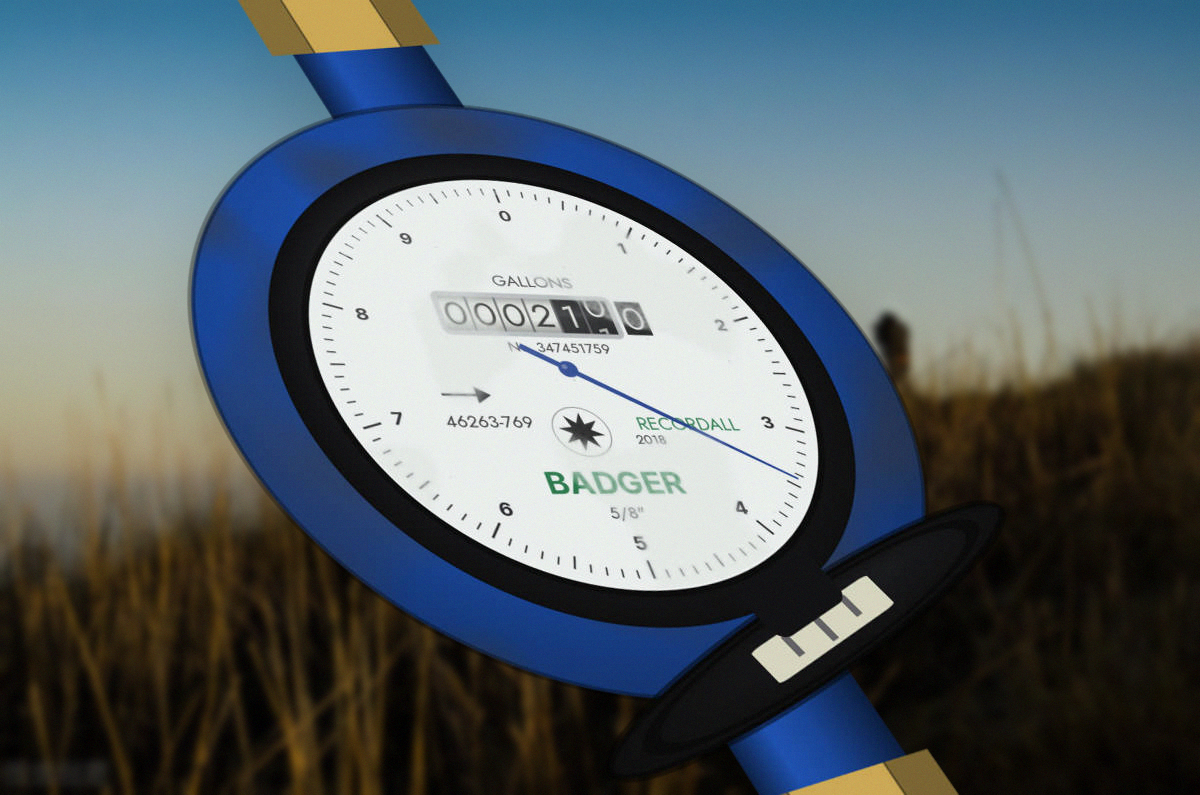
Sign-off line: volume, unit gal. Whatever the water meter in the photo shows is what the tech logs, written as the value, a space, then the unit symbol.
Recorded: 2103.4 gal
